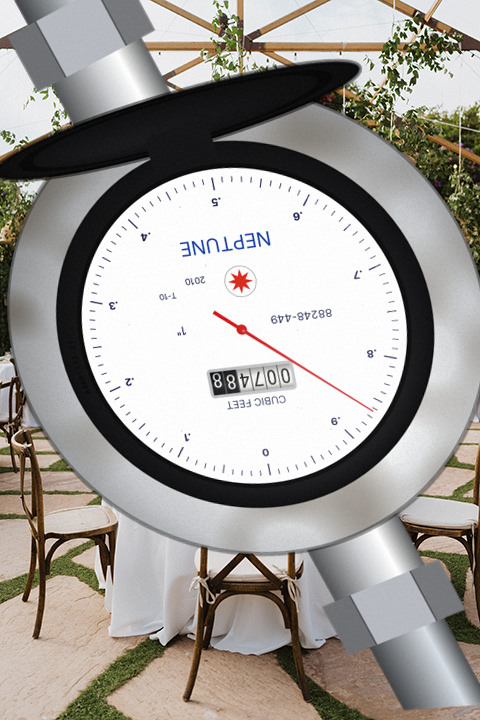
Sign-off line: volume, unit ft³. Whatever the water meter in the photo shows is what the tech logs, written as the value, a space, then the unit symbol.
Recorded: 7487.86 ft³
